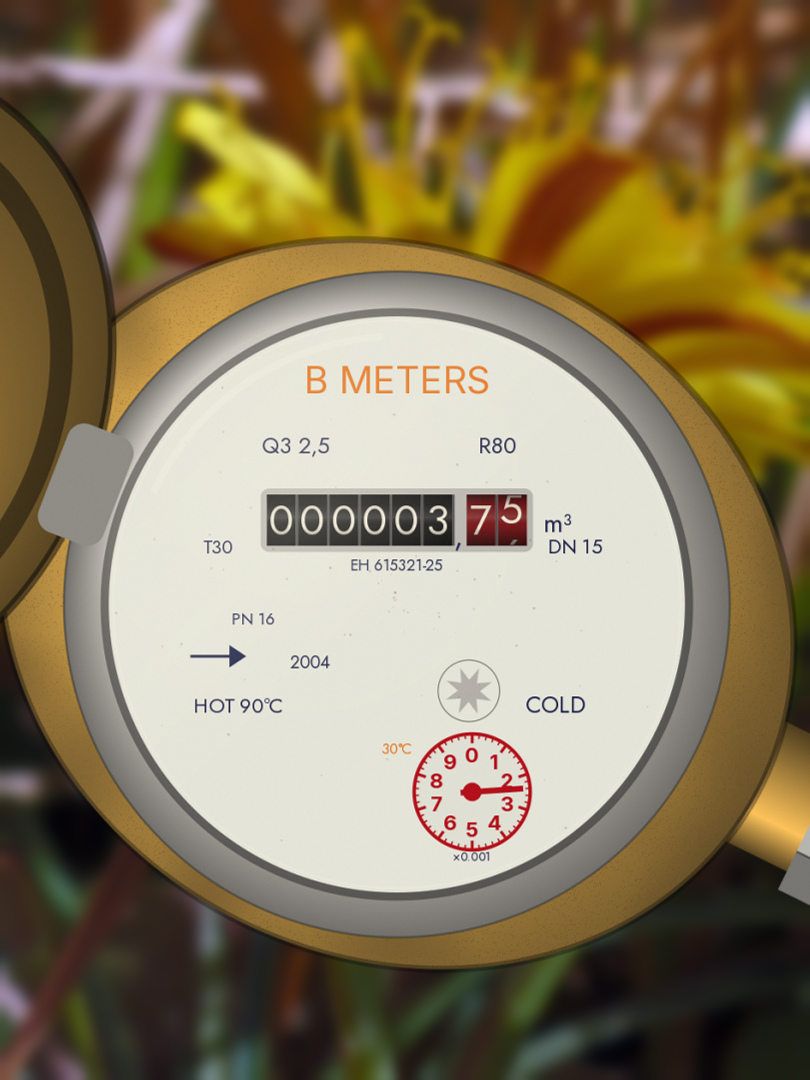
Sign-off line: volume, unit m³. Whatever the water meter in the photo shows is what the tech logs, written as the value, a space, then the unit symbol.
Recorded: 3.752 m³
